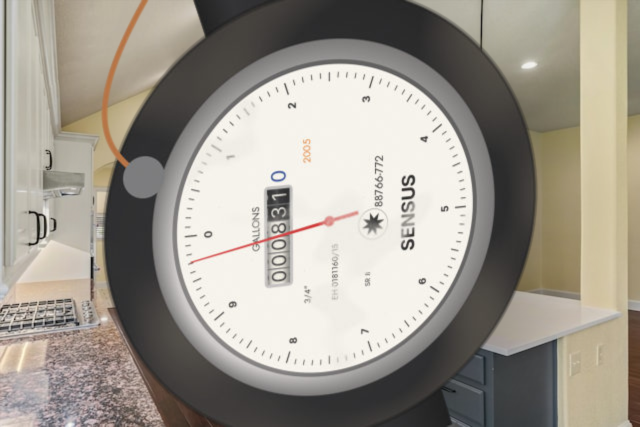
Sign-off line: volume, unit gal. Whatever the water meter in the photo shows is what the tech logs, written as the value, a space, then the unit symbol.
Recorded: 8309.7 gal
